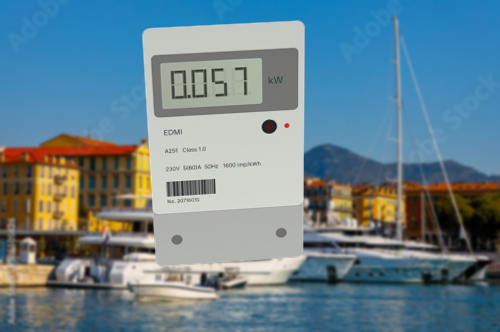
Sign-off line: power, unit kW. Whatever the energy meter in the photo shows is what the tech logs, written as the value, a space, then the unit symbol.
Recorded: 0.057 kW
